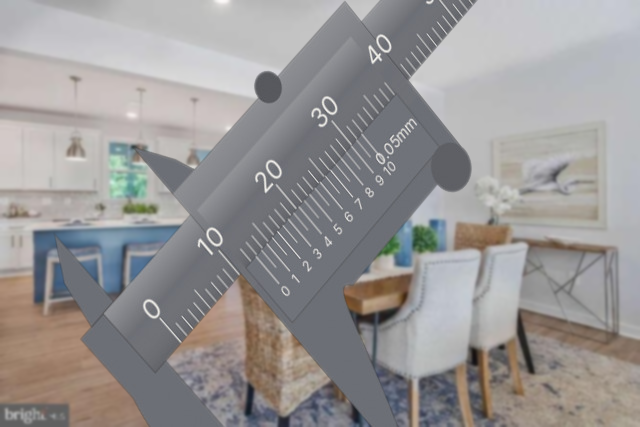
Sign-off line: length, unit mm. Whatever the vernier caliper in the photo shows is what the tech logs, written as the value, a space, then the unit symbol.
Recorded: 12.8 mm
